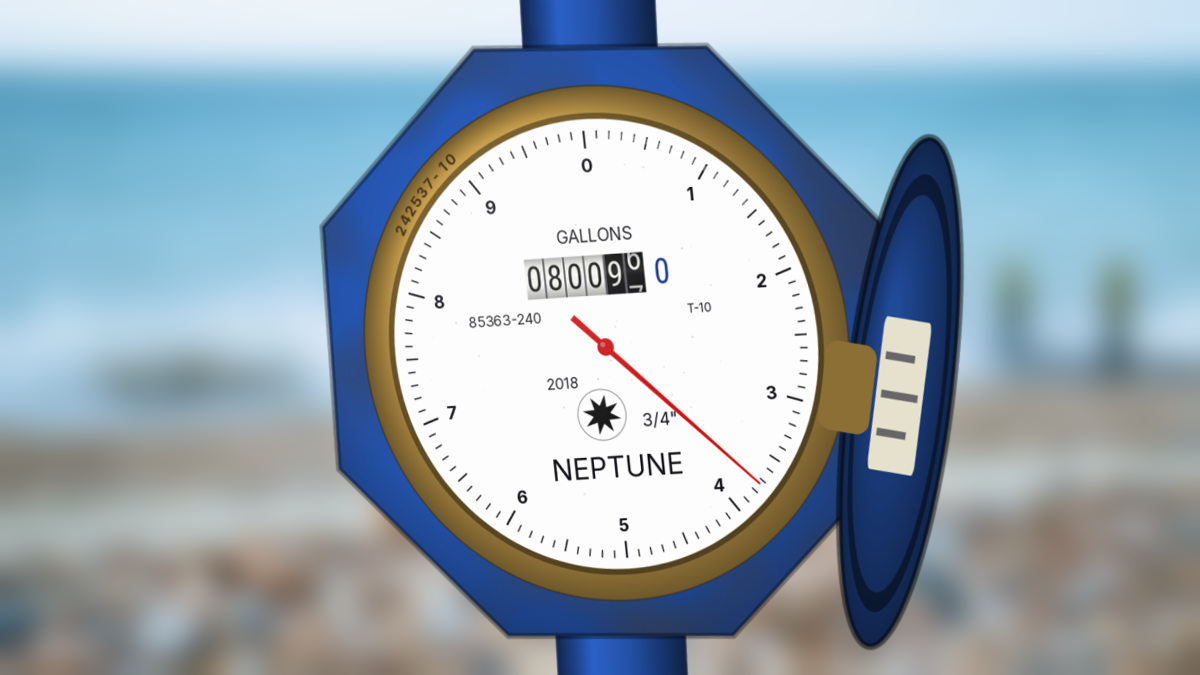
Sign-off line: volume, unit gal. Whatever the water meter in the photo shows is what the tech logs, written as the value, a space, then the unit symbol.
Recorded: 800963.7 gal
